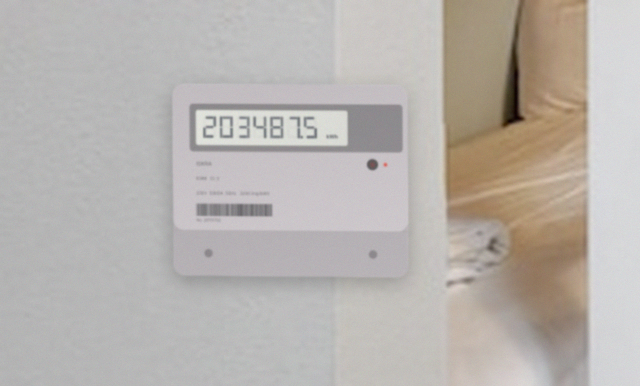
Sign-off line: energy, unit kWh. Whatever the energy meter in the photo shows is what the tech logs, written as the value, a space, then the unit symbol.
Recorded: 203487.5 kWh
